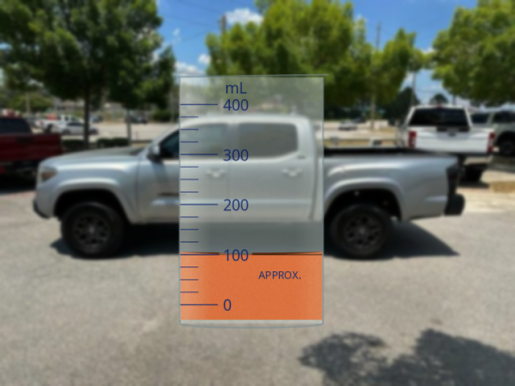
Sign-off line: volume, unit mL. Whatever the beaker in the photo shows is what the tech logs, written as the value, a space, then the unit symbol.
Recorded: 100 mL
